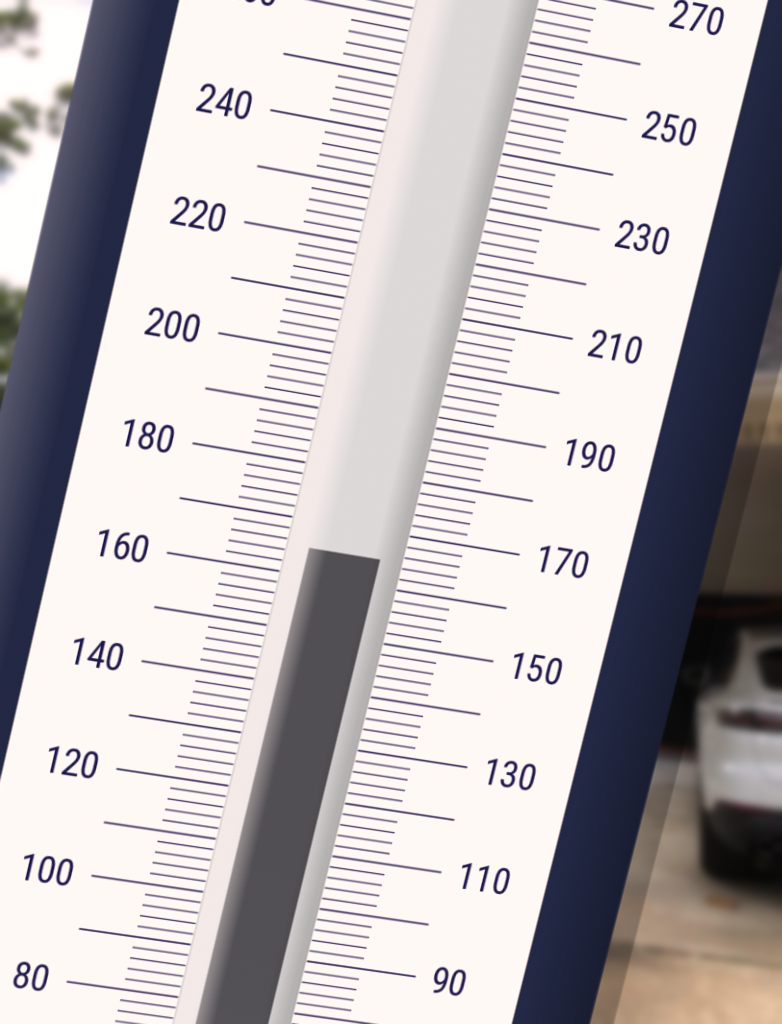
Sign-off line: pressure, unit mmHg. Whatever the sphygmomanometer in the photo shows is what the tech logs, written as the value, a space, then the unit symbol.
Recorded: 165 mmHg
